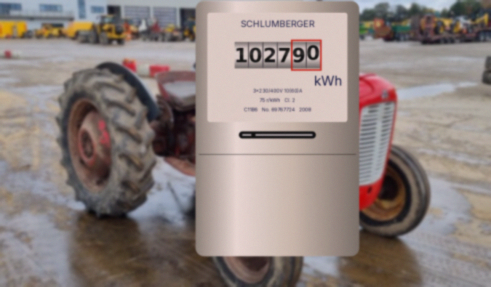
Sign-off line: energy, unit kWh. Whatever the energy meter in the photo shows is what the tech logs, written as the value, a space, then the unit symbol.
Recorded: 1027.90 kWh
